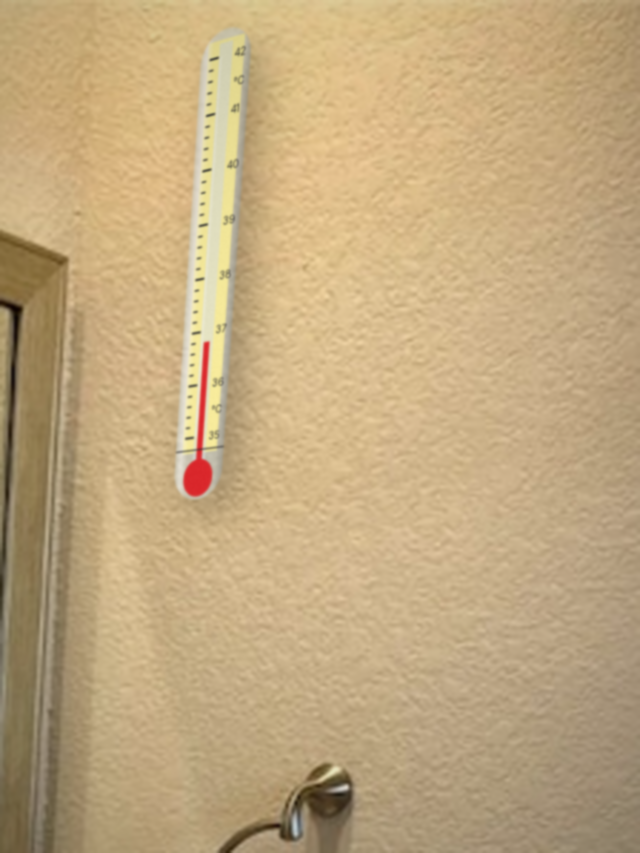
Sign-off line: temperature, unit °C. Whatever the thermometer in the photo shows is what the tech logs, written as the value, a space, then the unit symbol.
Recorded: 36.8 °C
